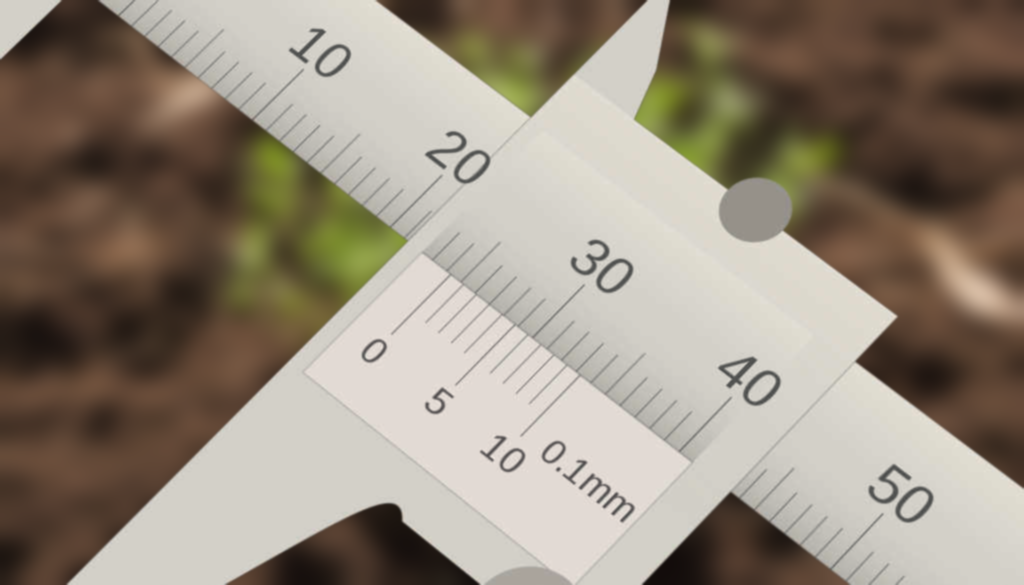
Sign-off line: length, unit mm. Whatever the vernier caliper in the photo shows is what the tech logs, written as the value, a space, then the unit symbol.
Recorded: 24.3 mm
